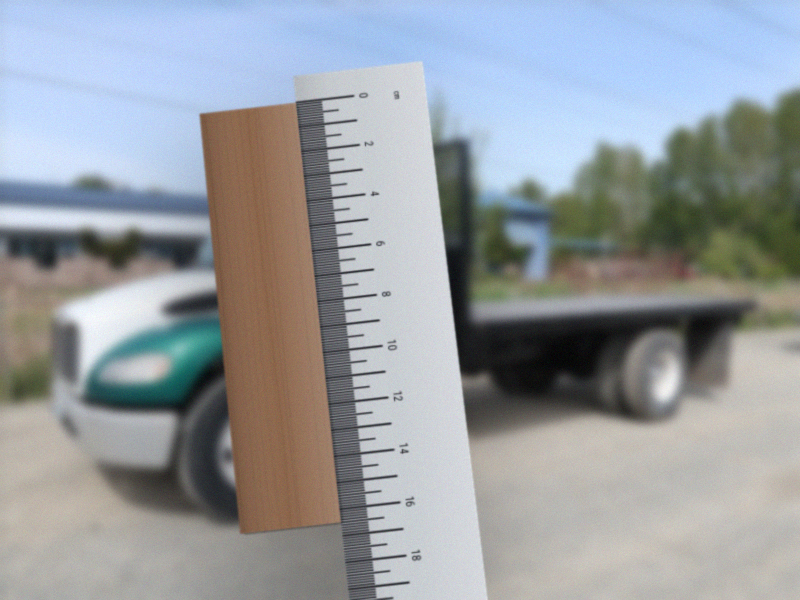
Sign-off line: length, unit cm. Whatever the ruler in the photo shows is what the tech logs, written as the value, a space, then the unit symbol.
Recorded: 16.5 cm
